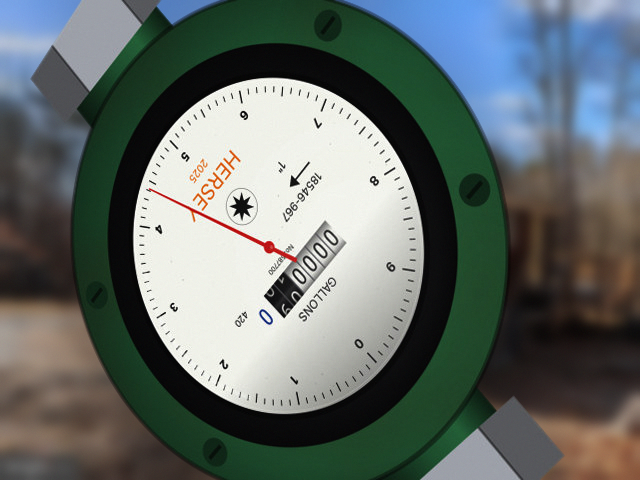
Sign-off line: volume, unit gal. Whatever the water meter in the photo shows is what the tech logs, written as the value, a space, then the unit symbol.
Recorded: 94.4 gal
